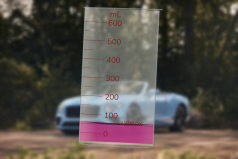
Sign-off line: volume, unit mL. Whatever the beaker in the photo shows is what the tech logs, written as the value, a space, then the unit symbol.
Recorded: 50 mL
